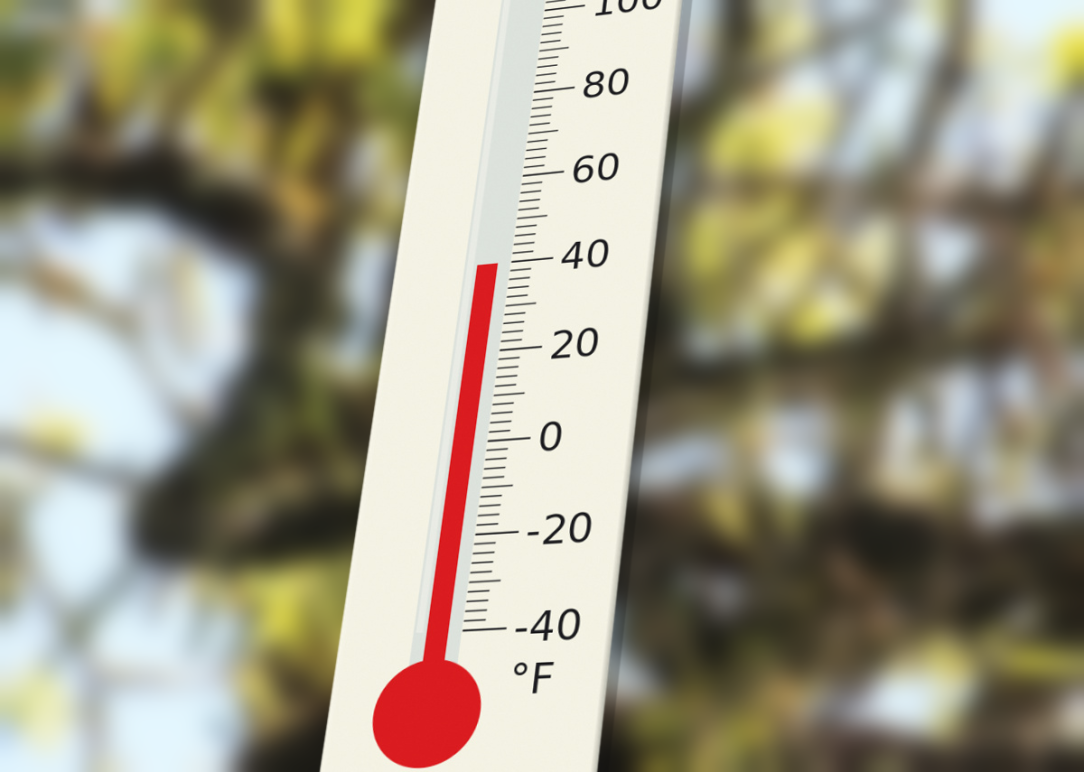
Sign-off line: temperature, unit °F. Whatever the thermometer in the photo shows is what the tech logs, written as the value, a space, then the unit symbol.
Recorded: 40 °F
